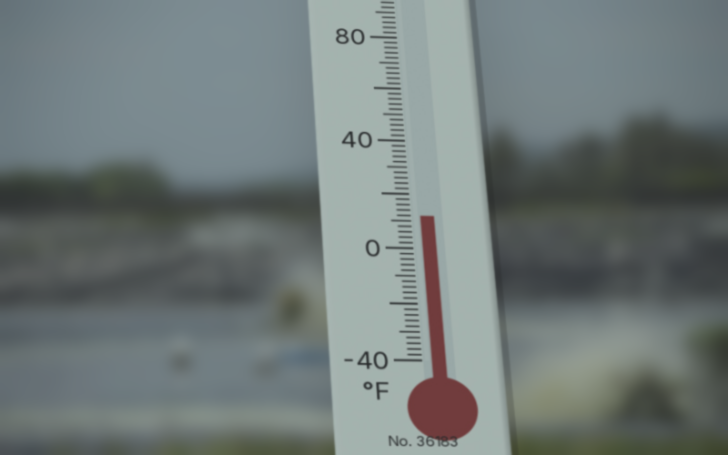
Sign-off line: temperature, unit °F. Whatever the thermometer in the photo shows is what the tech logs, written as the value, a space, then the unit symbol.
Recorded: 12 °F
